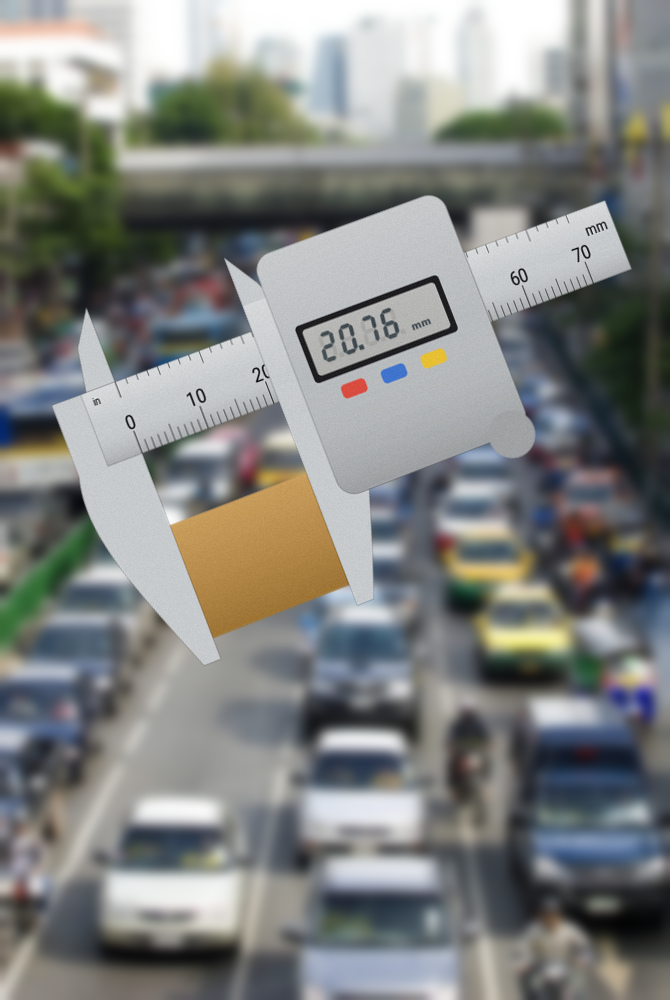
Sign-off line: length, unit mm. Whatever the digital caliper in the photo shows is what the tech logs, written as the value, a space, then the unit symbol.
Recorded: 20.76 mm
